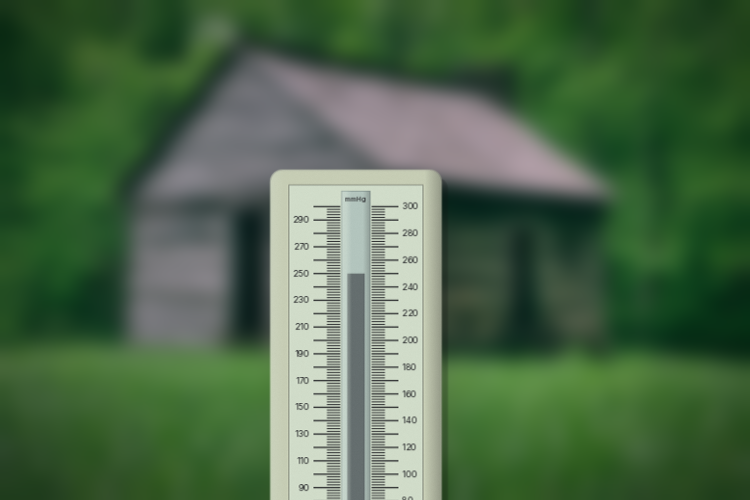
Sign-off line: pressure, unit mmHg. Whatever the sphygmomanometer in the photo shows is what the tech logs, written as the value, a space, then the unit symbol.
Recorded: 250 mmHg
